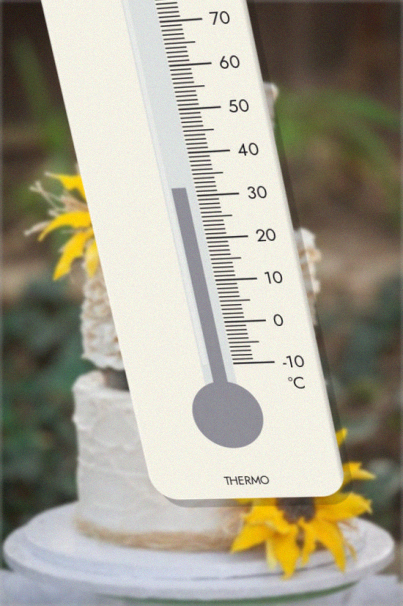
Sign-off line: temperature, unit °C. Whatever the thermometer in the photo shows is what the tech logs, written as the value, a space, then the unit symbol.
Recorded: 32 °C
